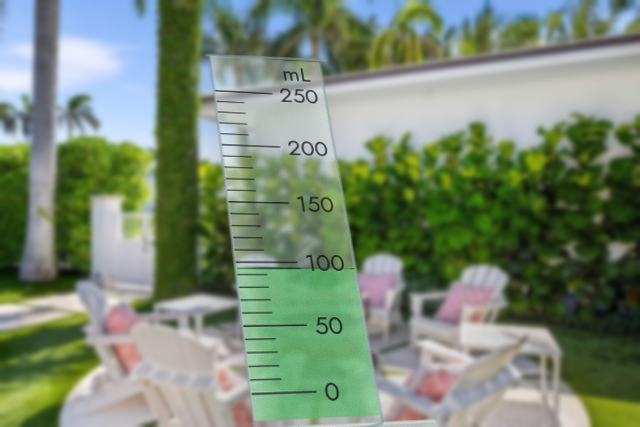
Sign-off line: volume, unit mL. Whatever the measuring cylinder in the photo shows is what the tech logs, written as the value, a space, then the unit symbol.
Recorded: 95 mL
